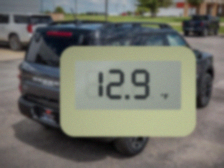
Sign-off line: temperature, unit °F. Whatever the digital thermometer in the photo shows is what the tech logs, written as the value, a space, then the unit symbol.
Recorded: 12.9 °F
